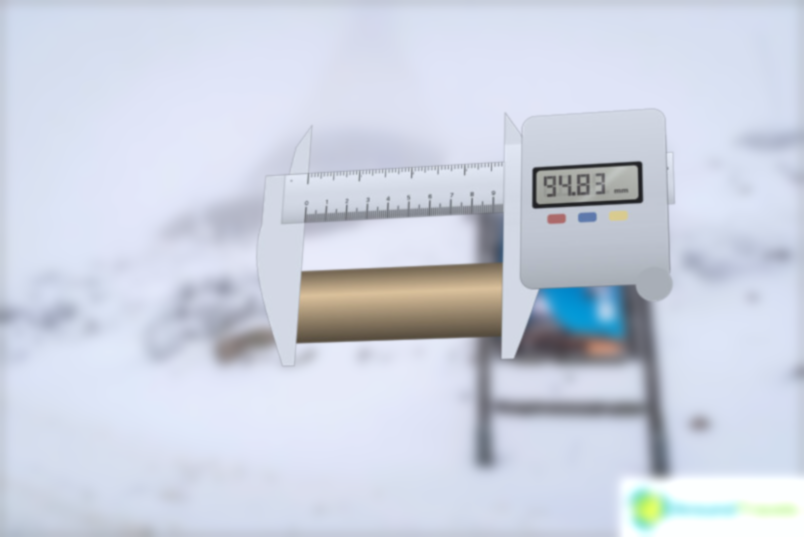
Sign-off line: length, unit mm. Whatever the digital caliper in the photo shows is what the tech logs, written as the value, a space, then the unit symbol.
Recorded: 94.83 mm
